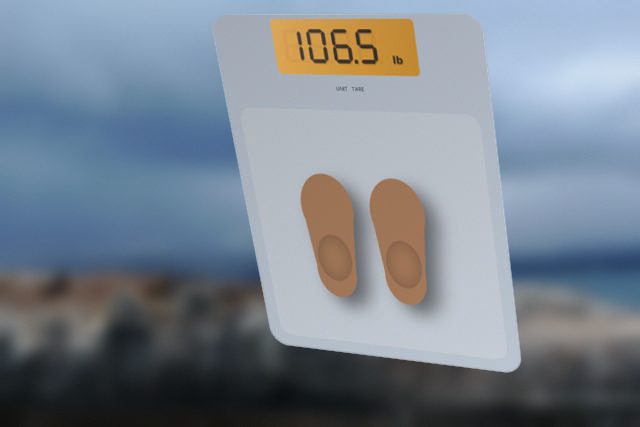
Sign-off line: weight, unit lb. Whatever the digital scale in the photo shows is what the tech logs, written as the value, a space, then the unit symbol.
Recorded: 106.5 lb
